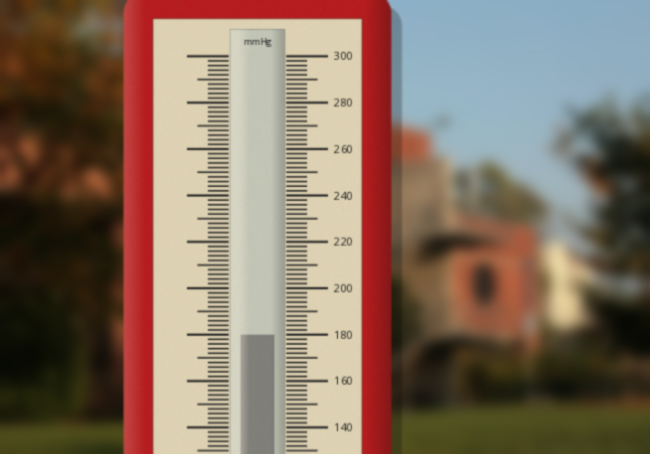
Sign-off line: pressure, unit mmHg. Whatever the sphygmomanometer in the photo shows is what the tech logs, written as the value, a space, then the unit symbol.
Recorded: 180 mmHg
